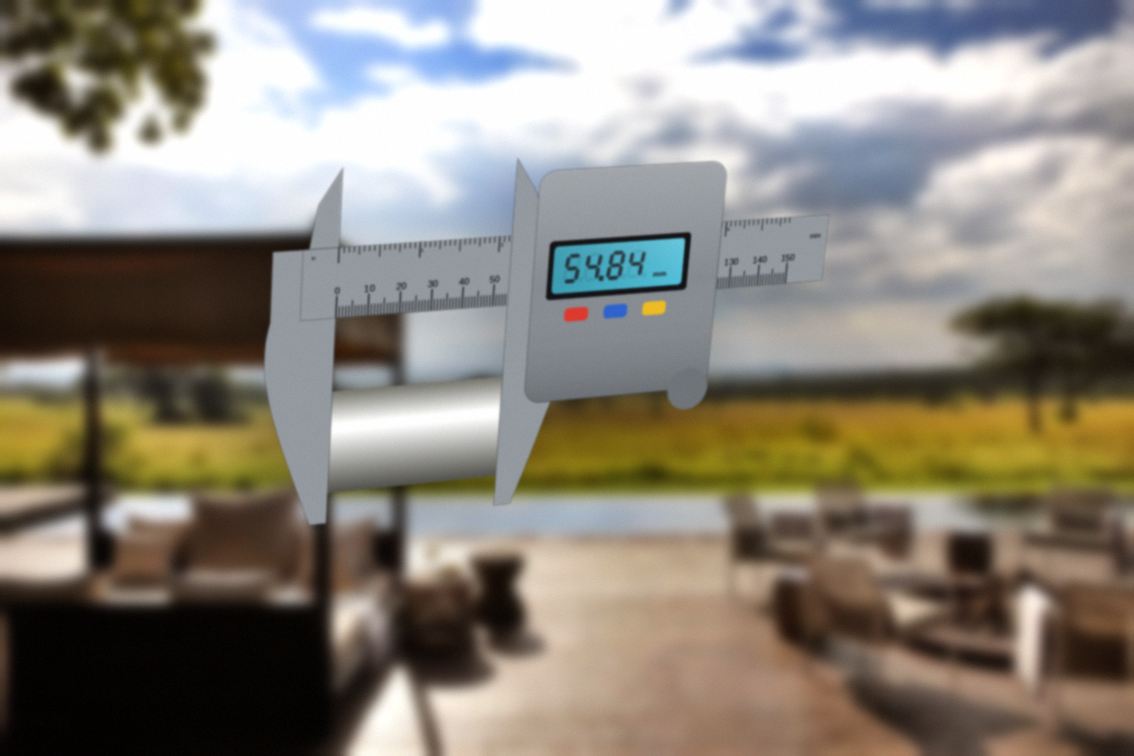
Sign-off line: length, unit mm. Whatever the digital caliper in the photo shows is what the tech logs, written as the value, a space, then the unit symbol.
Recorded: 54.84 mm
